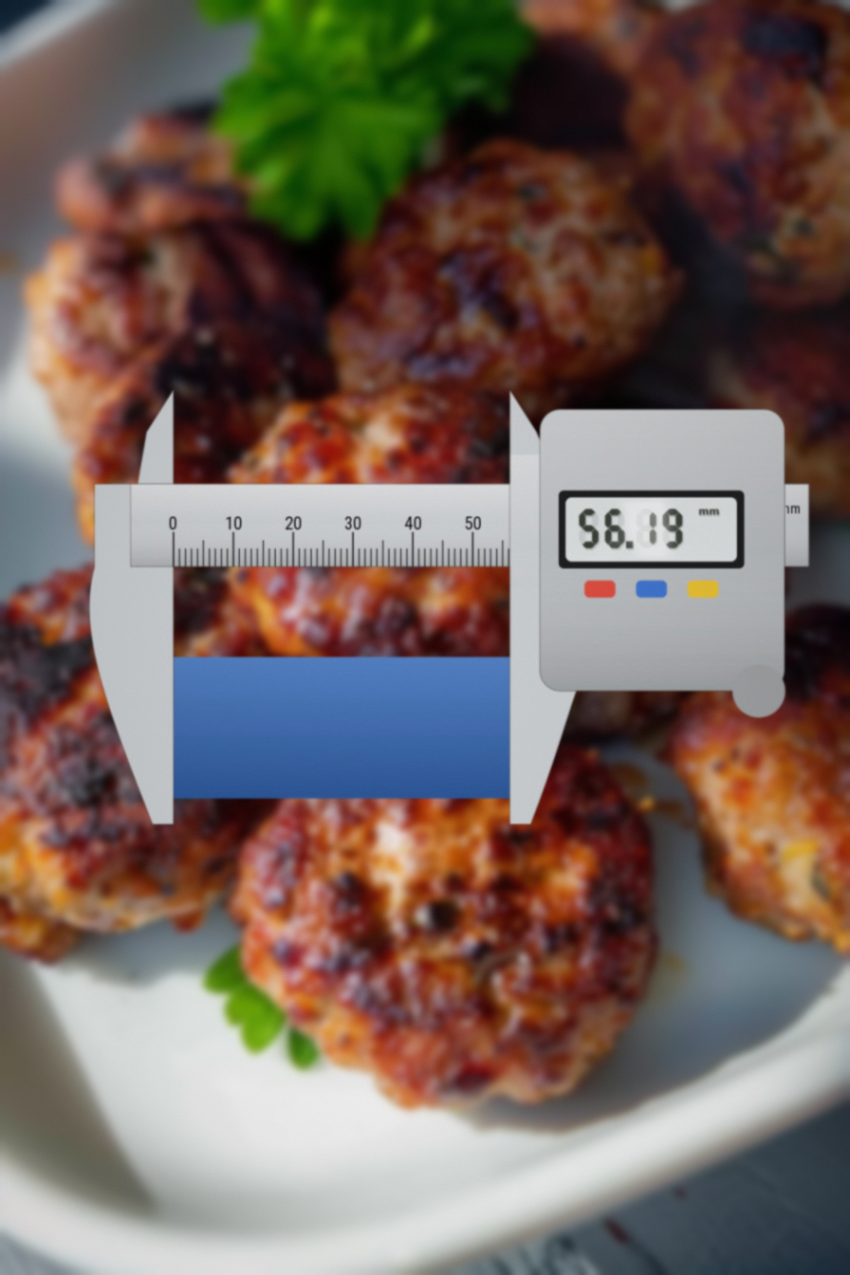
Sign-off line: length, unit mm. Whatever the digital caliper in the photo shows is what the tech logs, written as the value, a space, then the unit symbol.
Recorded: 56.19 mm
